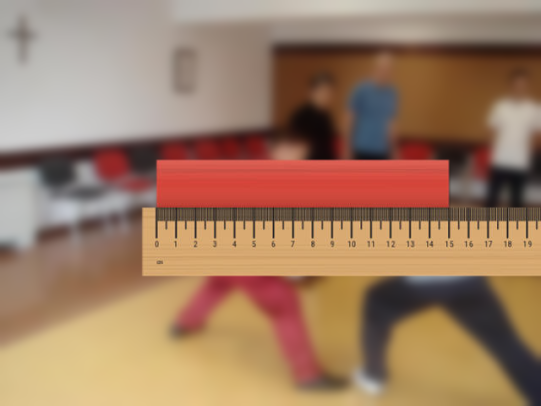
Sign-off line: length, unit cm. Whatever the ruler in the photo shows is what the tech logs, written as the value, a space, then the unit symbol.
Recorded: 15 cm
